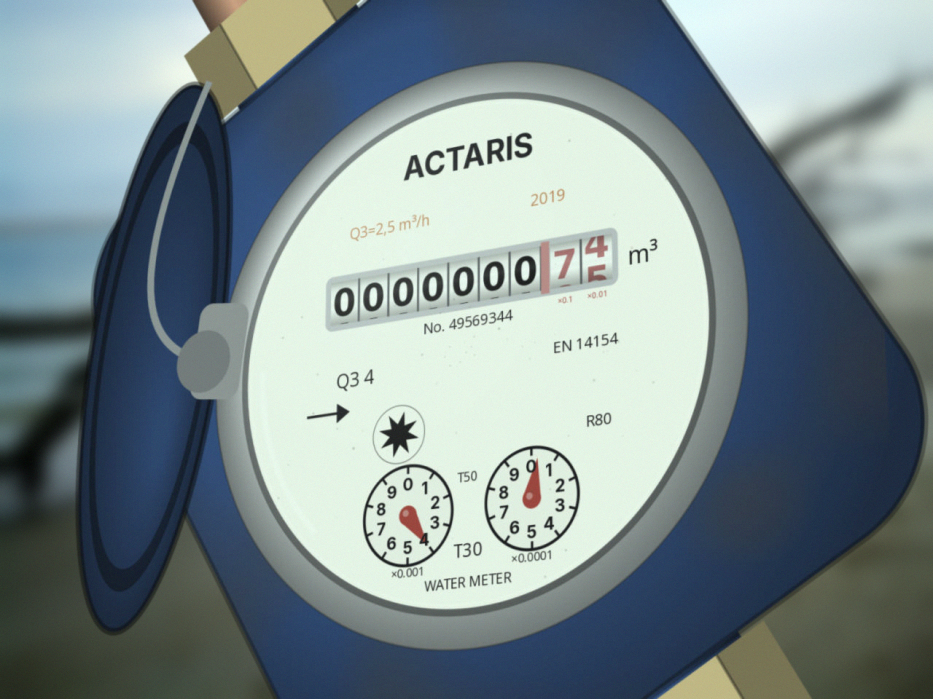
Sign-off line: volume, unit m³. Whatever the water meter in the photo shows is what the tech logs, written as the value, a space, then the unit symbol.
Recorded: 0.7440 m³
